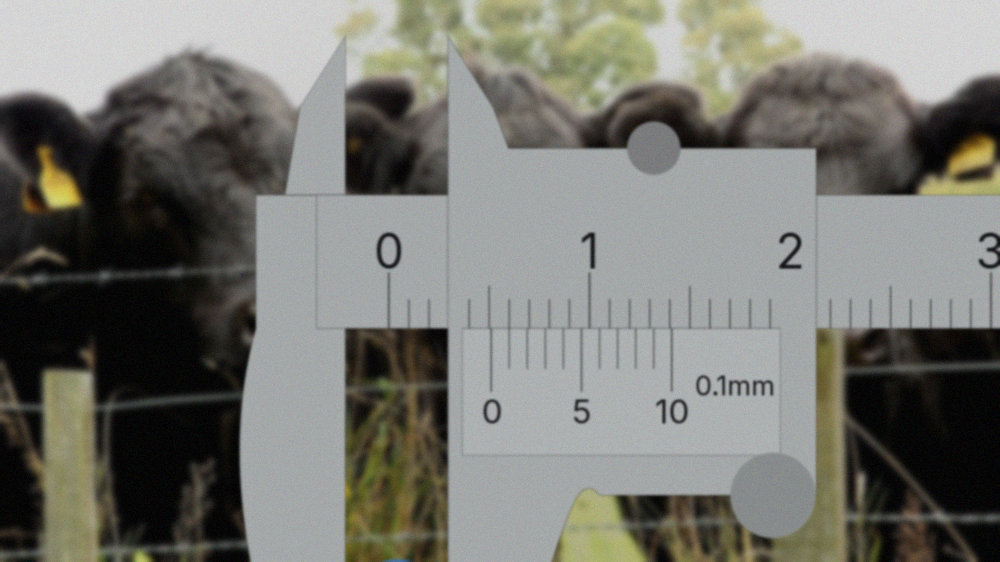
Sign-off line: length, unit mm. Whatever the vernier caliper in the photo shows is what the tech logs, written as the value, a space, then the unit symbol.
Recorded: 5.1 mm
